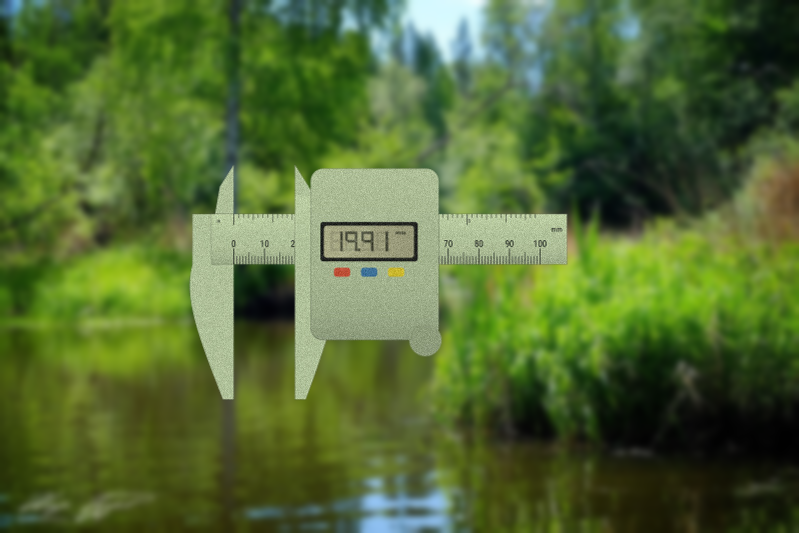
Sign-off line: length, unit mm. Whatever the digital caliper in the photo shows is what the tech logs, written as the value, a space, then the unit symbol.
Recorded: 19.91 mm
